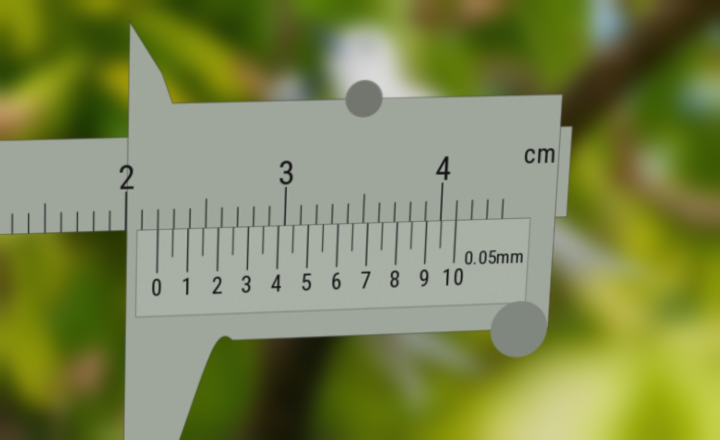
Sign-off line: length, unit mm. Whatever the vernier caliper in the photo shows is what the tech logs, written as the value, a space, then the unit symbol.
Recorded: 22.0 mm
